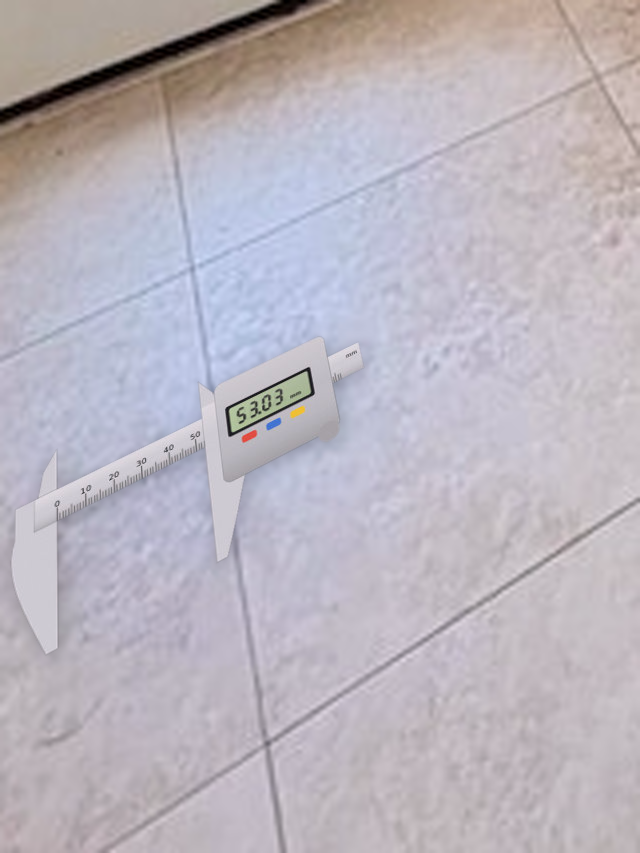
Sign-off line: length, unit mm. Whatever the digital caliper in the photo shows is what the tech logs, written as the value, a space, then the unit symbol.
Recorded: 53.03 mm
